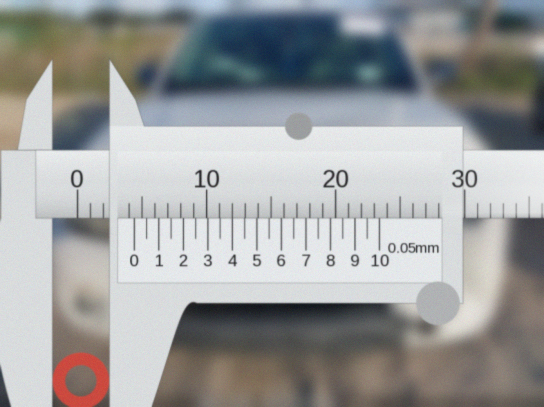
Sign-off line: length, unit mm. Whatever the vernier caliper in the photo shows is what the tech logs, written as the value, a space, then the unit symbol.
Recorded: 4.4 mm
